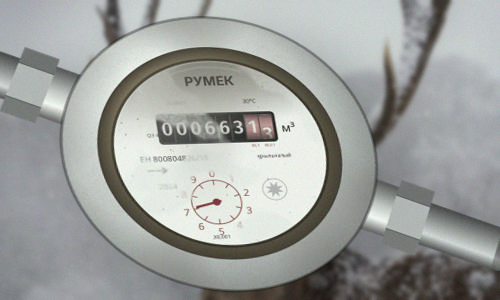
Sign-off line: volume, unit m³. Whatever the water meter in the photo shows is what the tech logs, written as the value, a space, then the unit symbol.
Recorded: 663.127 m³
